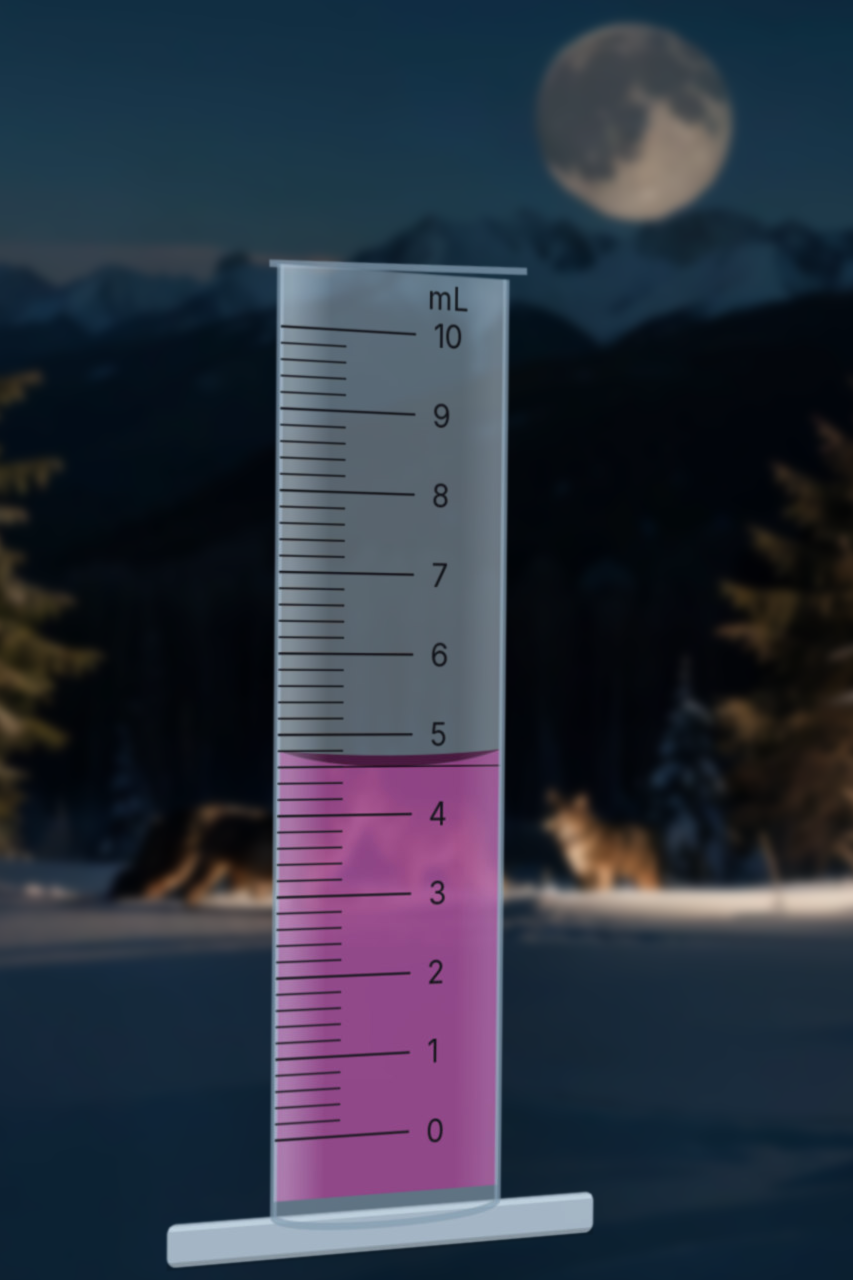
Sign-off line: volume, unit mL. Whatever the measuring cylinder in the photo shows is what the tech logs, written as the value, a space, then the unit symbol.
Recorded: 4.6 mL
